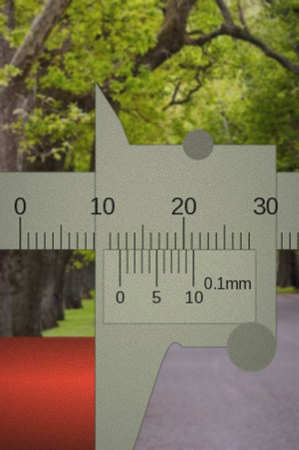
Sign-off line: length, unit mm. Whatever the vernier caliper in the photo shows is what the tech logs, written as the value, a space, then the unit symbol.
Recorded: 12.2 mm
